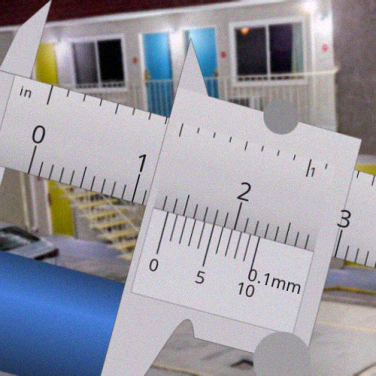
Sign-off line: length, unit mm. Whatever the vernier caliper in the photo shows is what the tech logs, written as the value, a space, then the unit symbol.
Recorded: 13.5 mm
